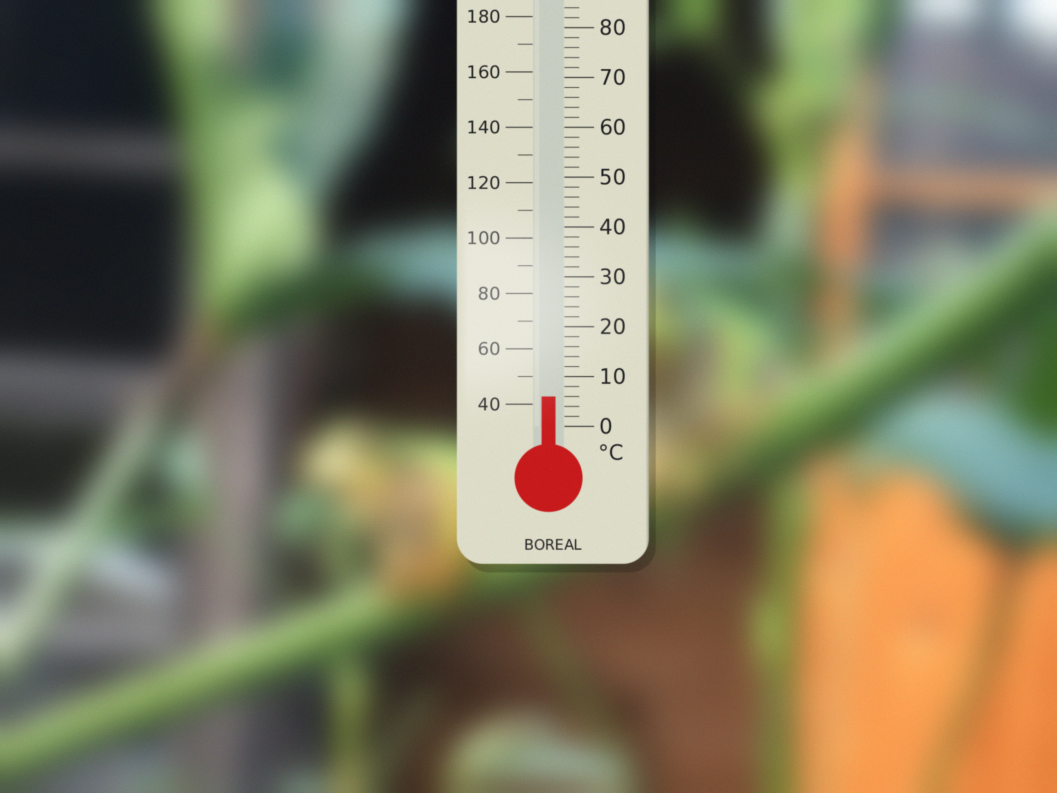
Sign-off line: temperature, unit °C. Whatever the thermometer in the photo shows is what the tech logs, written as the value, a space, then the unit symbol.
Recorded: 6 °C
